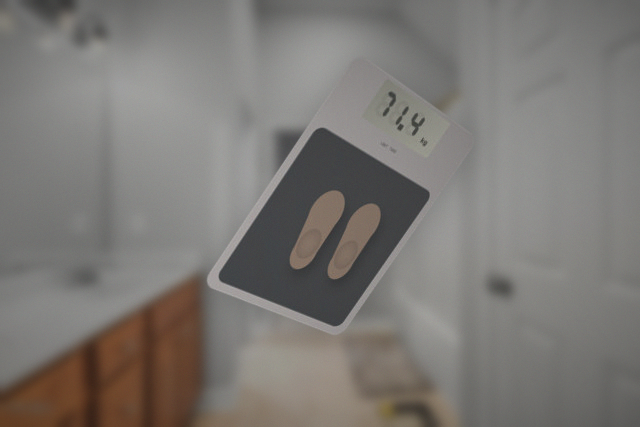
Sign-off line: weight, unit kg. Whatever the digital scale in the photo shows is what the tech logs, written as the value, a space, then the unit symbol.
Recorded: 71.4 kg
